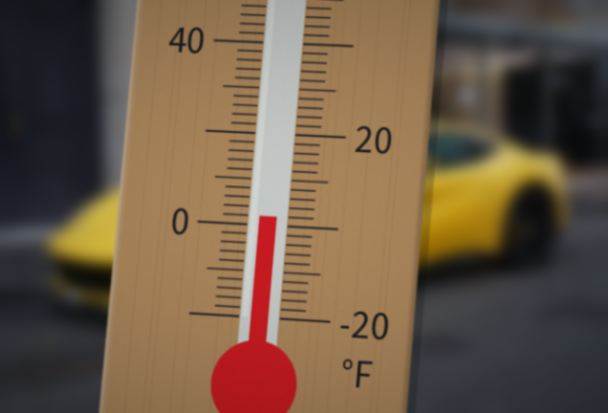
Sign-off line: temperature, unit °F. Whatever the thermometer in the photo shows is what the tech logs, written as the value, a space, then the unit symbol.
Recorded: 2 °F
